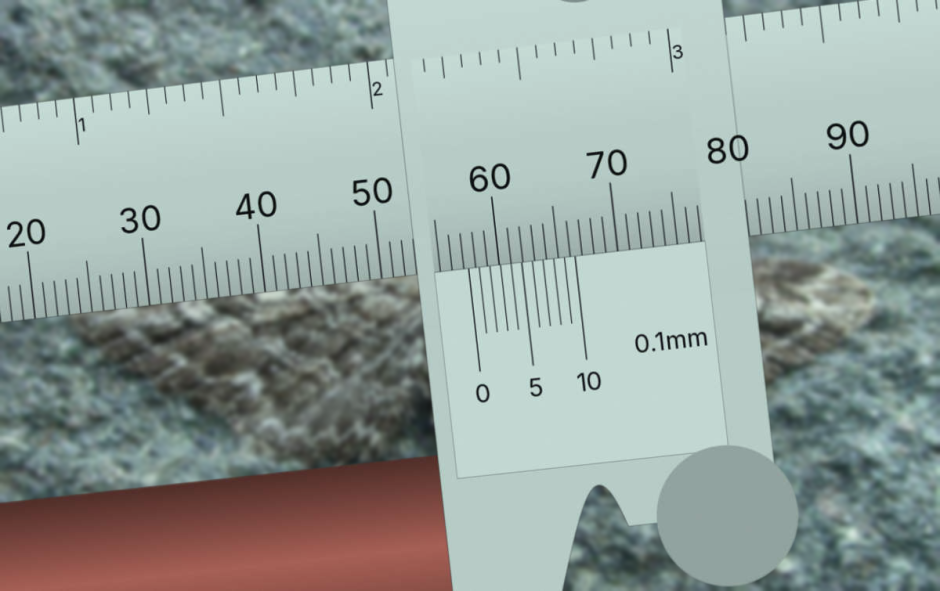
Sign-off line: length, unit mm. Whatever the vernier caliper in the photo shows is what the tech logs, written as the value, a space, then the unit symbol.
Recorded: 57.4 mm
